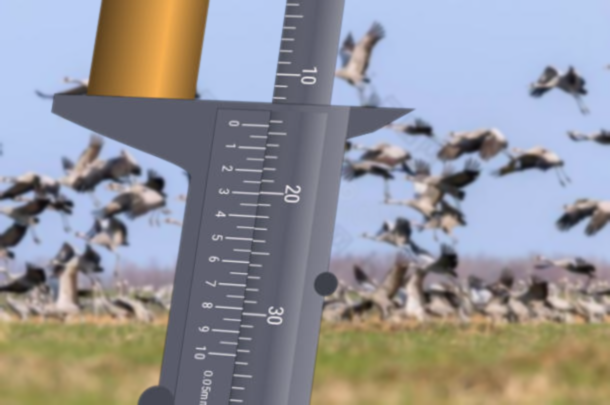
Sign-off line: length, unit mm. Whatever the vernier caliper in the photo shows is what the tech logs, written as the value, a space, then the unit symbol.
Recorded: 14.4 mm
